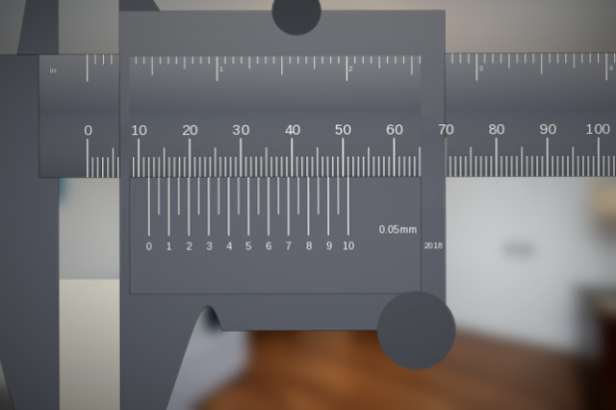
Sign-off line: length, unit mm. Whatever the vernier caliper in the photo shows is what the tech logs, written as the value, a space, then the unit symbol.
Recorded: 12.0 mm
